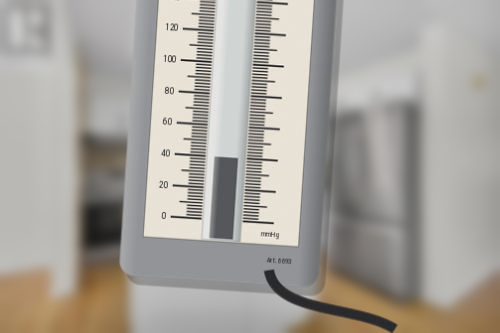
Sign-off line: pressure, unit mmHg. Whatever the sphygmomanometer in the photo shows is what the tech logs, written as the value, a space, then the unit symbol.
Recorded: 40 mmHg
